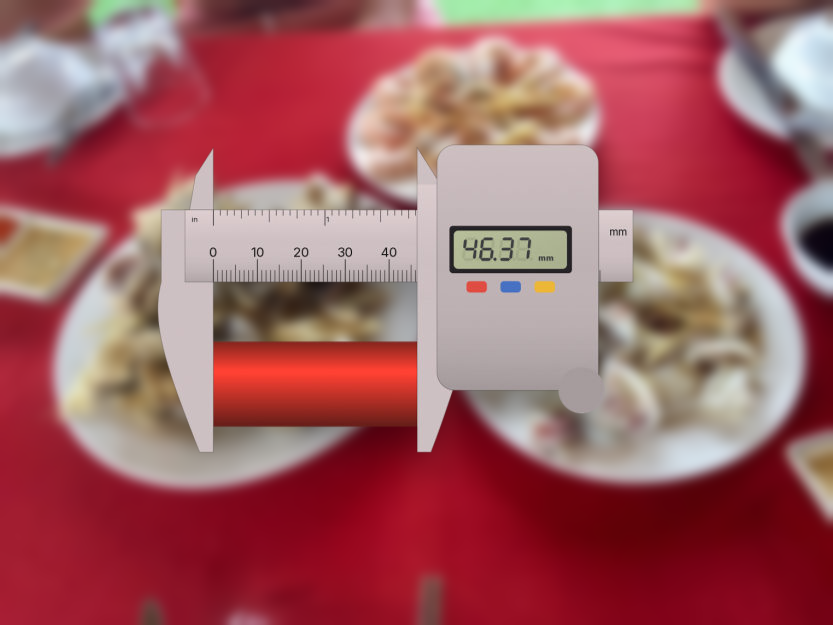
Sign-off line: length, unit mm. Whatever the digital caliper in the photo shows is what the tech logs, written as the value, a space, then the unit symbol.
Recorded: 46.37 mm
